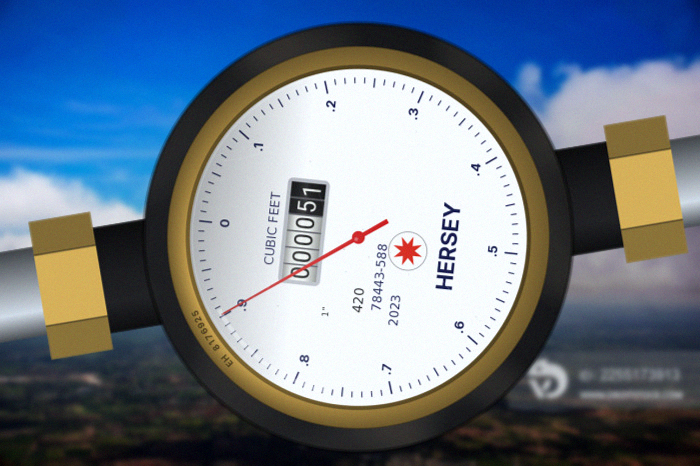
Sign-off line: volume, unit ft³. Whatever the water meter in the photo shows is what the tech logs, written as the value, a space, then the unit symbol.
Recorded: 50.90 ft³
